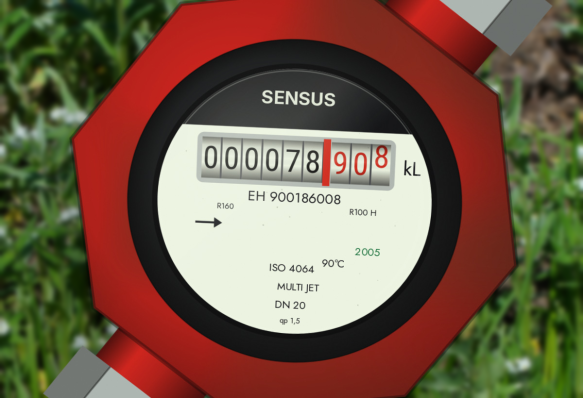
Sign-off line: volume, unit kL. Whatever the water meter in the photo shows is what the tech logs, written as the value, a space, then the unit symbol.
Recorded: 78.908 kL
